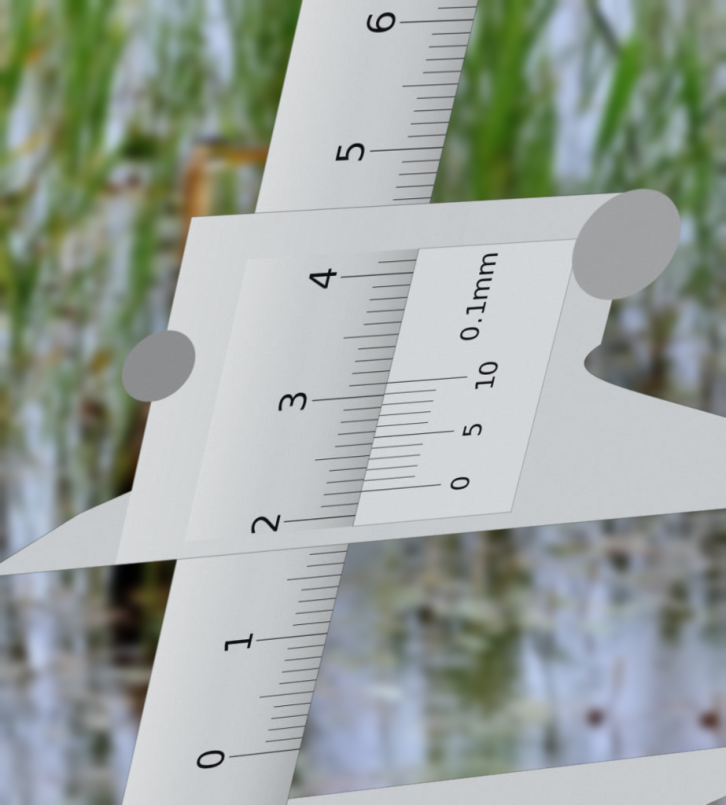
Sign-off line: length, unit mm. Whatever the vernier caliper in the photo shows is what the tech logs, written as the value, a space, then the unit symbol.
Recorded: 22.0 mm
